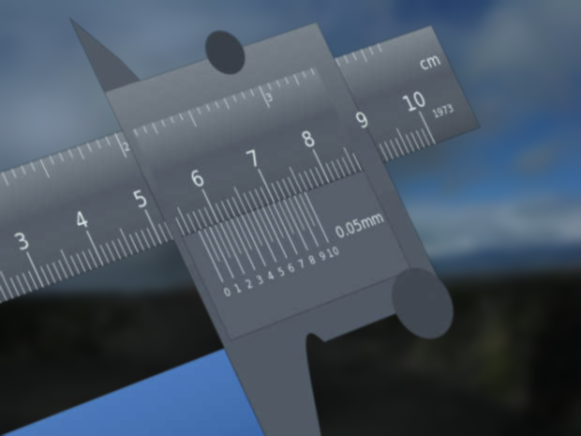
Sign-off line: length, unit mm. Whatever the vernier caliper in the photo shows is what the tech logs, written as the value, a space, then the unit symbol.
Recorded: 56.5 mm
